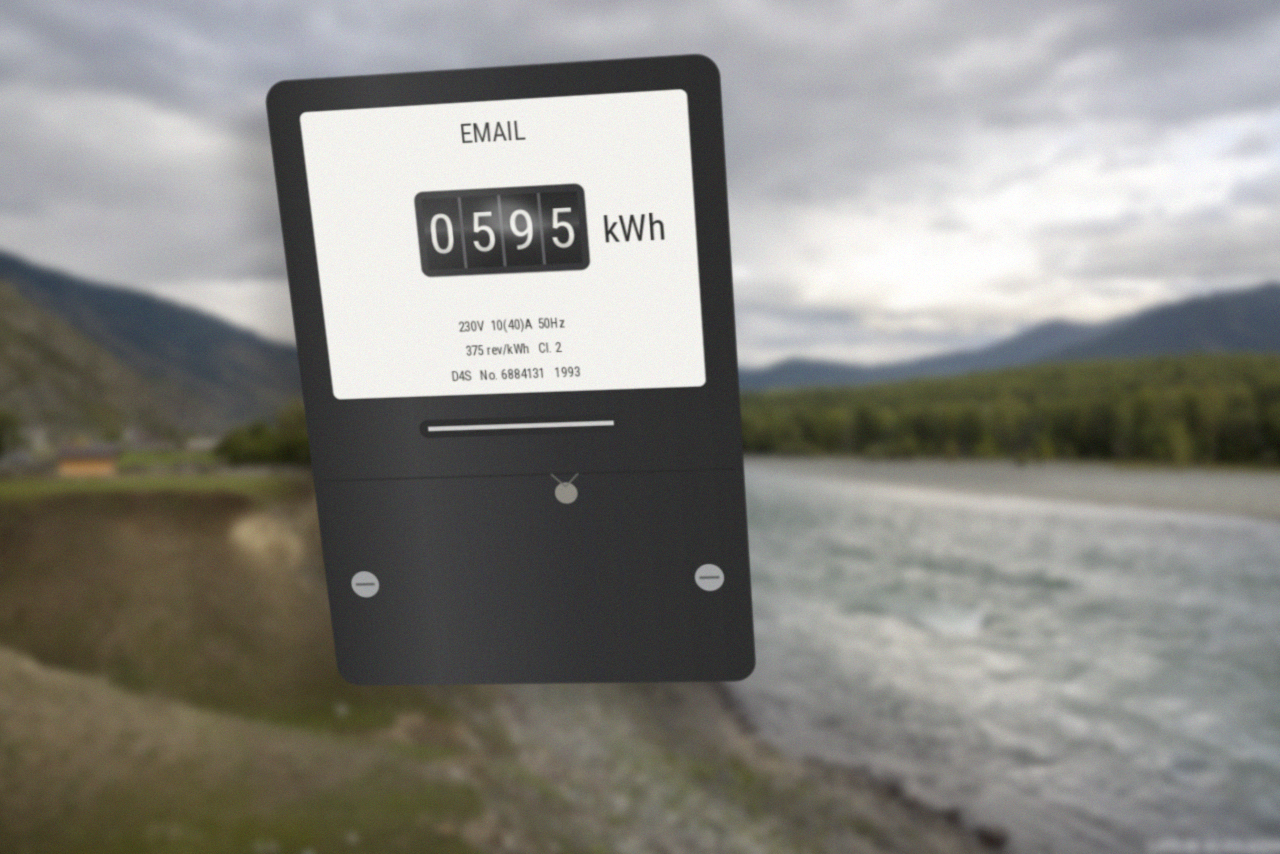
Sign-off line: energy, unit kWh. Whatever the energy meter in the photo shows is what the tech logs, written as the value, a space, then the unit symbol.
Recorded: 595 kWh
